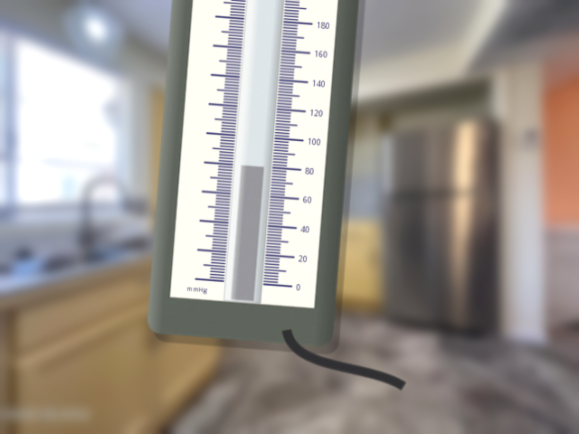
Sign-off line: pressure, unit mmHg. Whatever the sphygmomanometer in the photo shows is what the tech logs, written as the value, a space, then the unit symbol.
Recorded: 80 mmHg
